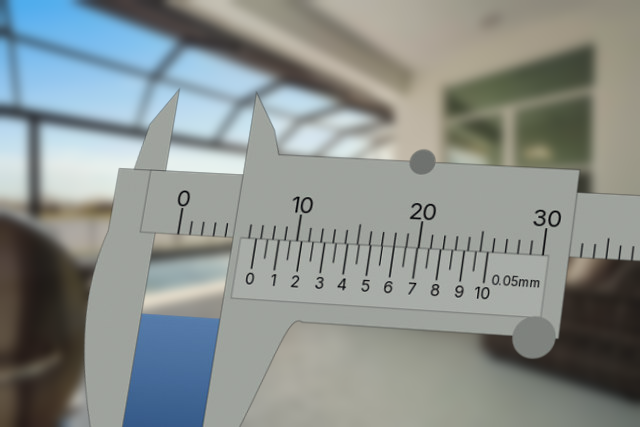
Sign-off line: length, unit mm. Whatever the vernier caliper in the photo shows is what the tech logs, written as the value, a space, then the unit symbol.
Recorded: 6.6 mm
